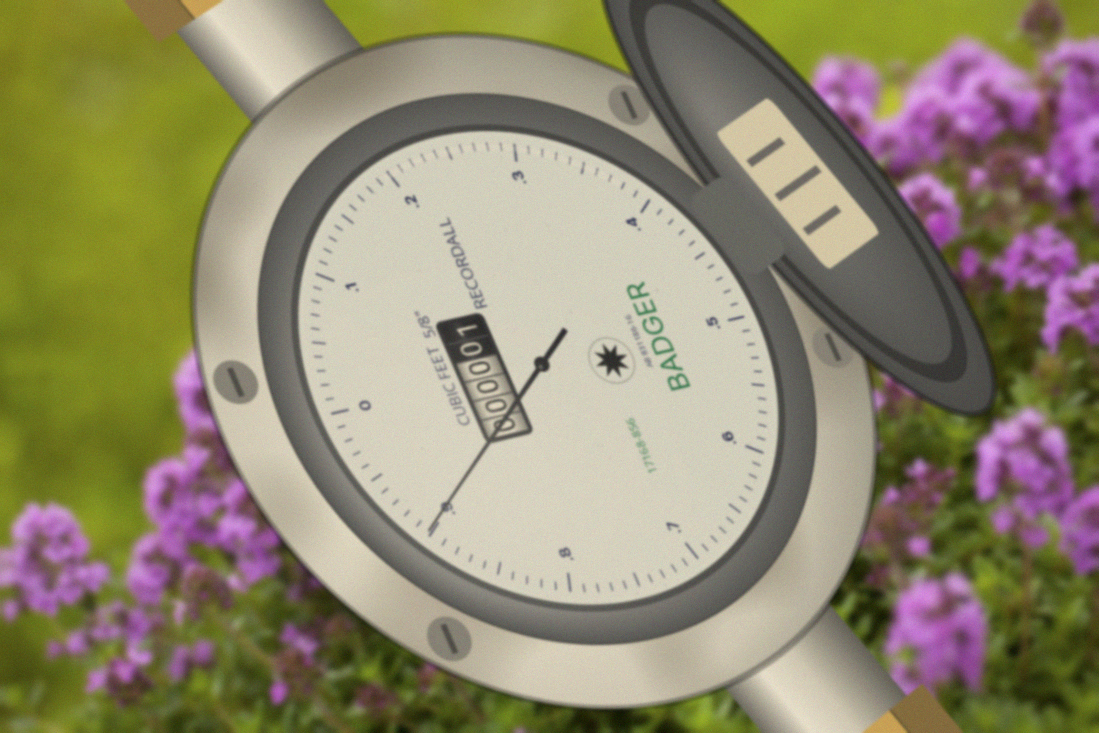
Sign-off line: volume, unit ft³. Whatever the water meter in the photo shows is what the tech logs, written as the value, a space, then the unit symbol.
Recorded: 0.90 ft³
